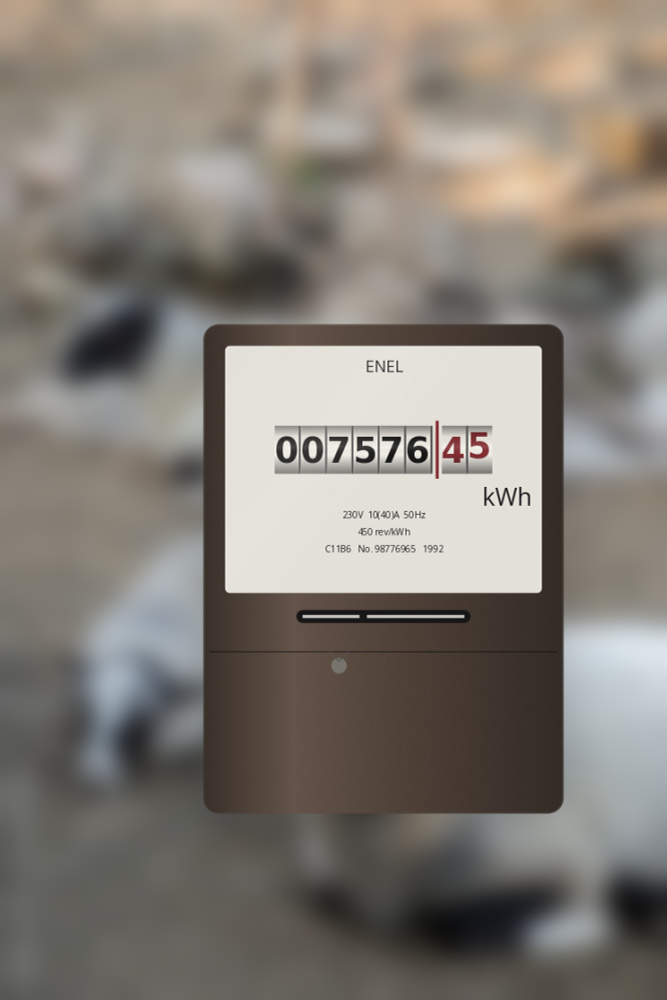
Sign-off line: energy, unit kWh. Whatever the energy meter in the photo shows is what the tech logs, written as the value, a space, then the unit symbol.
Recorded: 7576.45 kWh
